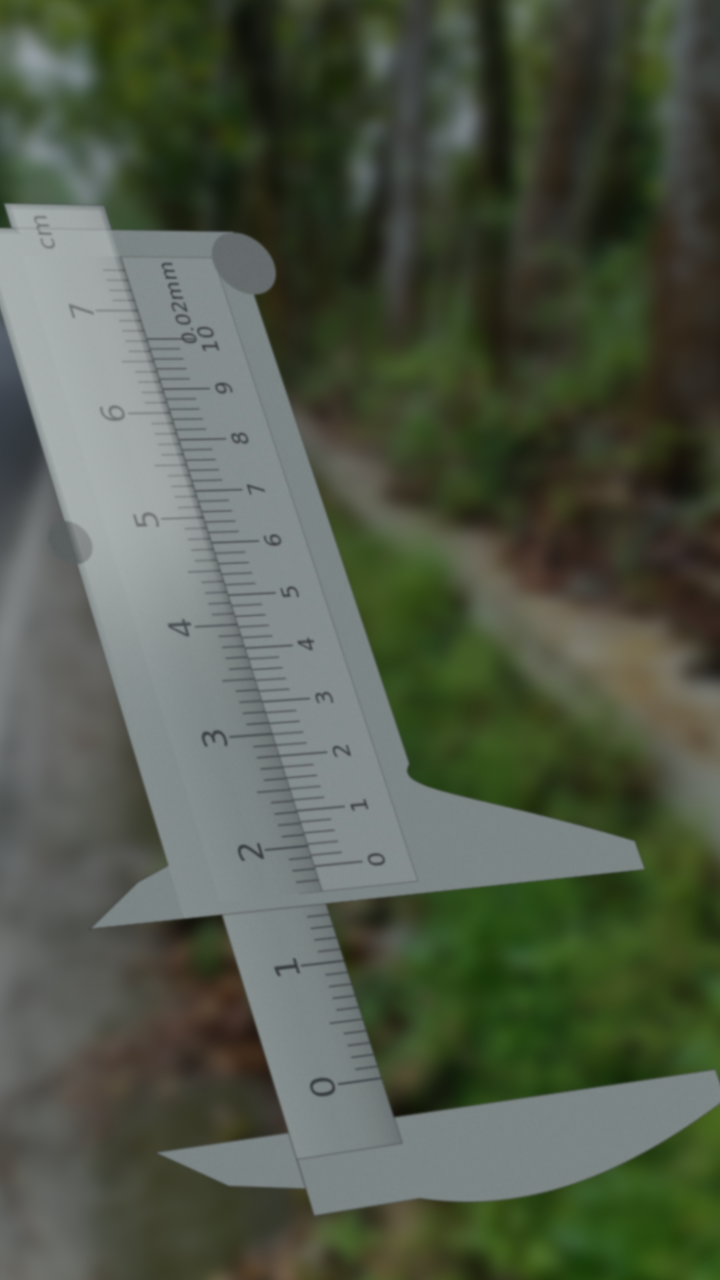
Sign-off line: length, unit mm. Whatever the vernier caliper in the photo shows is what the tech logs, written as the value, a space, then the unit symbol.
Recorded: 18.2 mm
